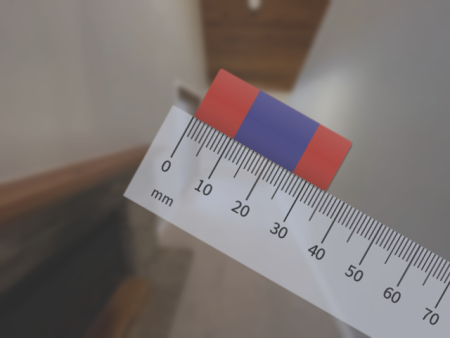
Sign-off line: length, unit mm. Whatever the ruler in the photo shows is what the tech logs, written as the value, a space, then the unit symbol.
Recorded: 35 mm
